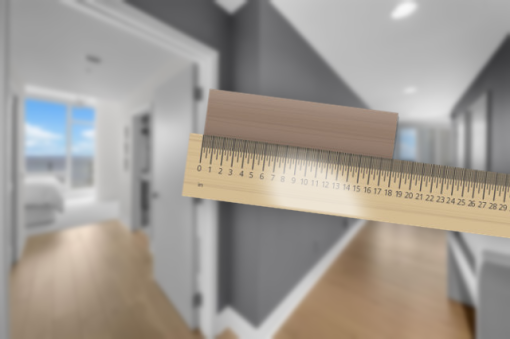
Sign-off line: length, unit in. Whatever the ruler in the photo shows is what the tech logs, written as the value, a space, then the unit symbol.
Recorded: 18 in
